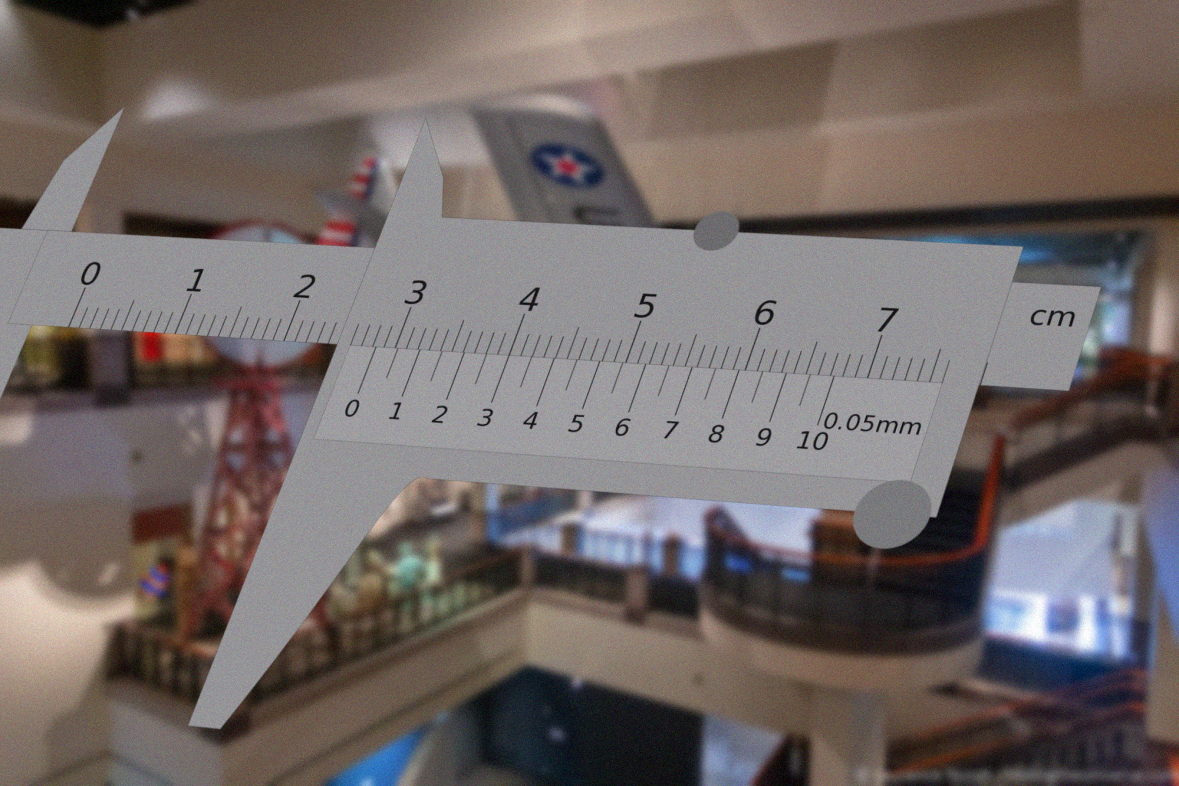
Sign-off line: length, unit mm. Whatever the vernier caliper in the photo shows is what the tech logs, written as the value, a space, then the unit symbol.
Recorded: 28.3 mm
